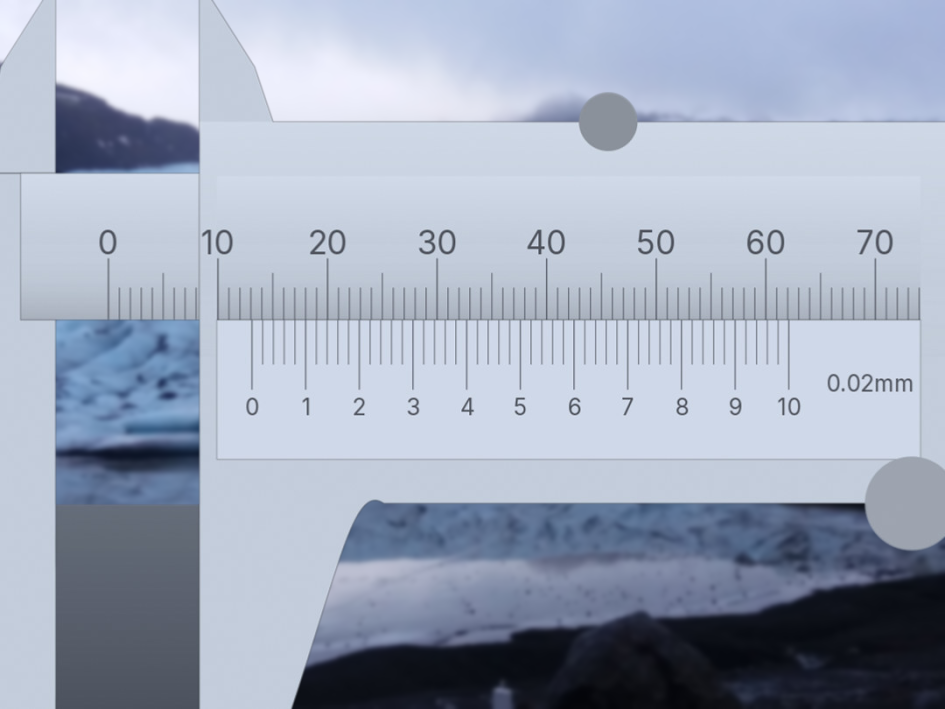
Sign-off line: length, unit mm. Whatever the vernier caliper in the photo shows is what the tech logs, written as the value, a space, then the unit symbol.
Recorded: 13.1 mm
